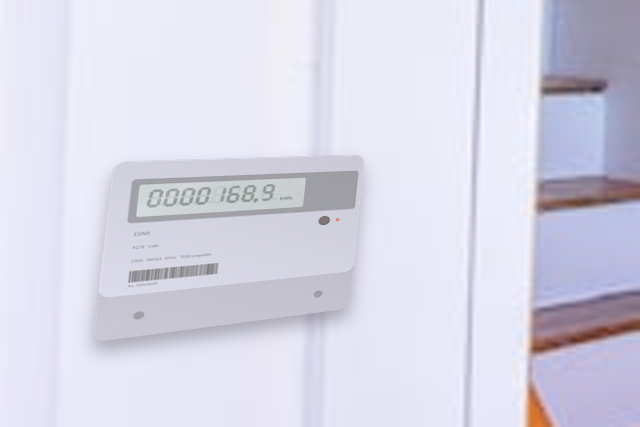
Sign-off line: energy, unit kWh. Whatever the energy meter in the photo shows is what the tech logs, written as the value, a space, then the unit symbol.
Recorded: 168.9 kWh
